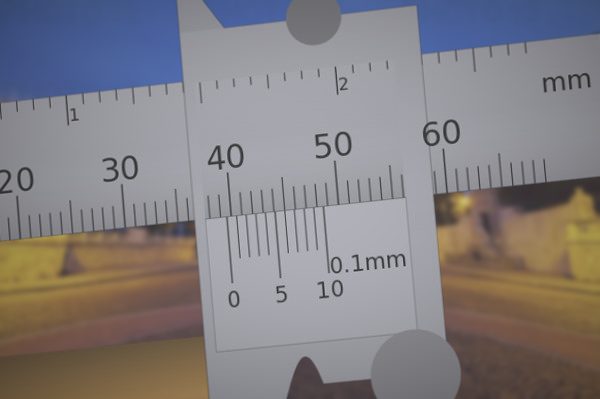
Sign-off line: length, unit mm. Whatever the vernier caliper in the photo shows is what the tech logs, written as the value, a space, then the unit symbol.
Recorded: 39.6 mm
